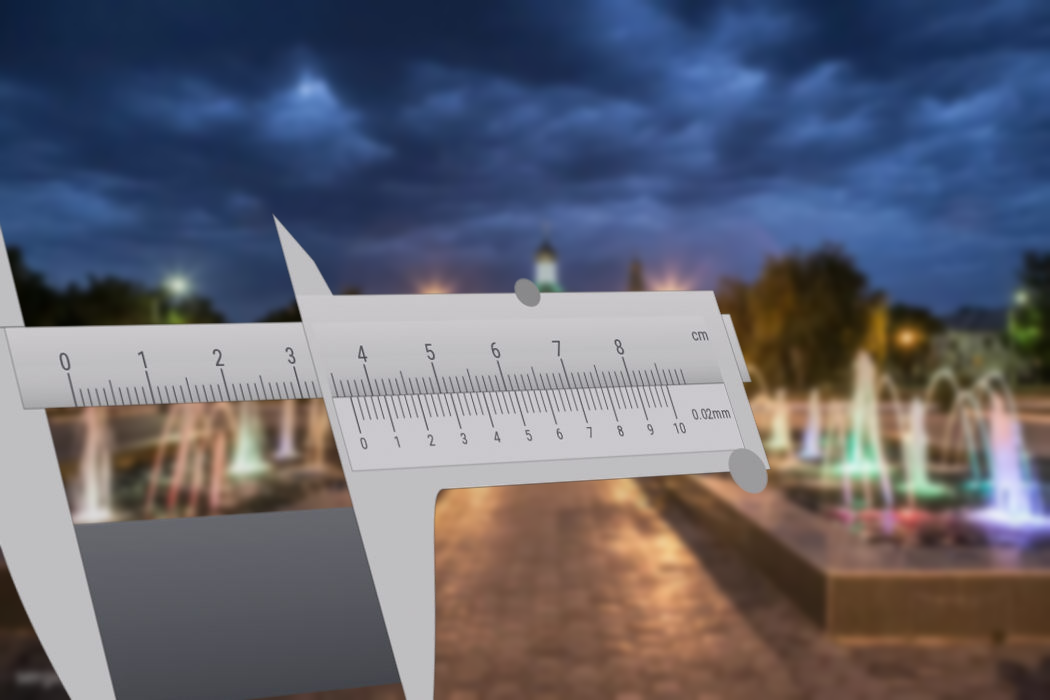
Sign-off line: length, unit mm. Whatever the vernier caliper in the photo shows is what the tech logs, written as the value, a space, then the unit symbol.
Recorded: 36.8 mm
